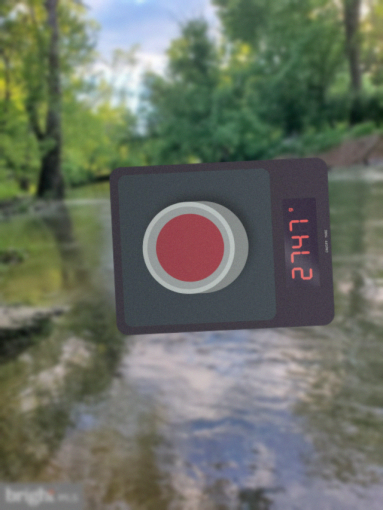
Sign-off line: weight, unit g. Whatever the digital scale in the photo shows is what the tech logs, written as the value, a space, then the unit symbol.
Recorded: 2747 g
